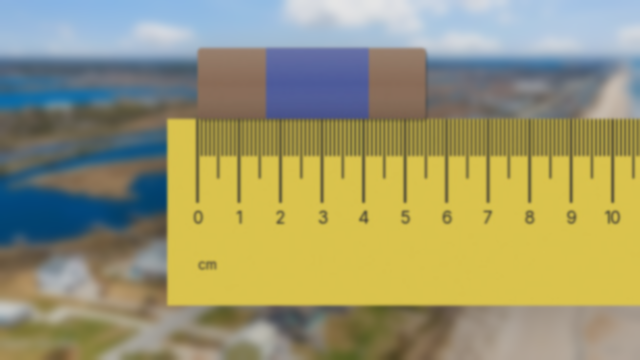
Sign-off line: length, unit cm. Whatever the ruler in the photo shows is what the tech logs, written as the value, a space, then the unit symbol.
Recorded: 5.5 cm
